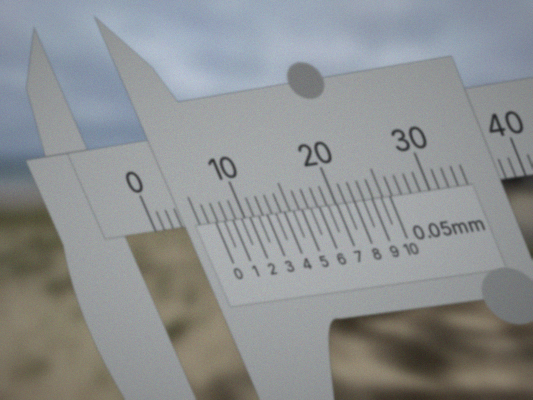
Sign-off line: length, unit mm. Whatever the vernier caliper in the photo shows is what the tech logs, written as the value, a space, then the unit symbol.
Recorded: 6.8 mm
